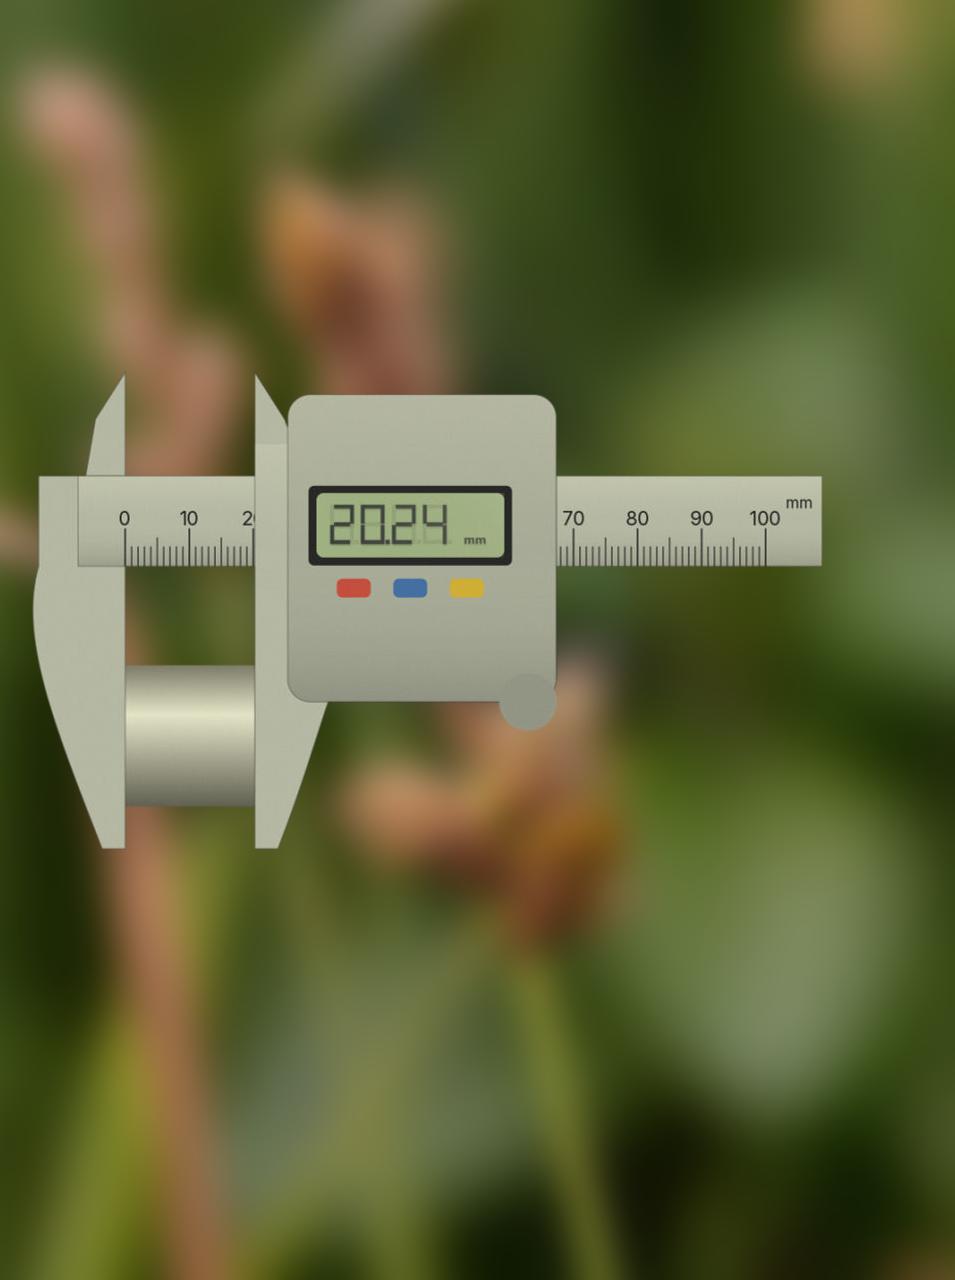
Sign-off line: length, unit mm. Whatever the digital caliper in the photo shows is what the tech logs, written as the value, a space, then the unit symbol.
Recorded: 20.24 mm
